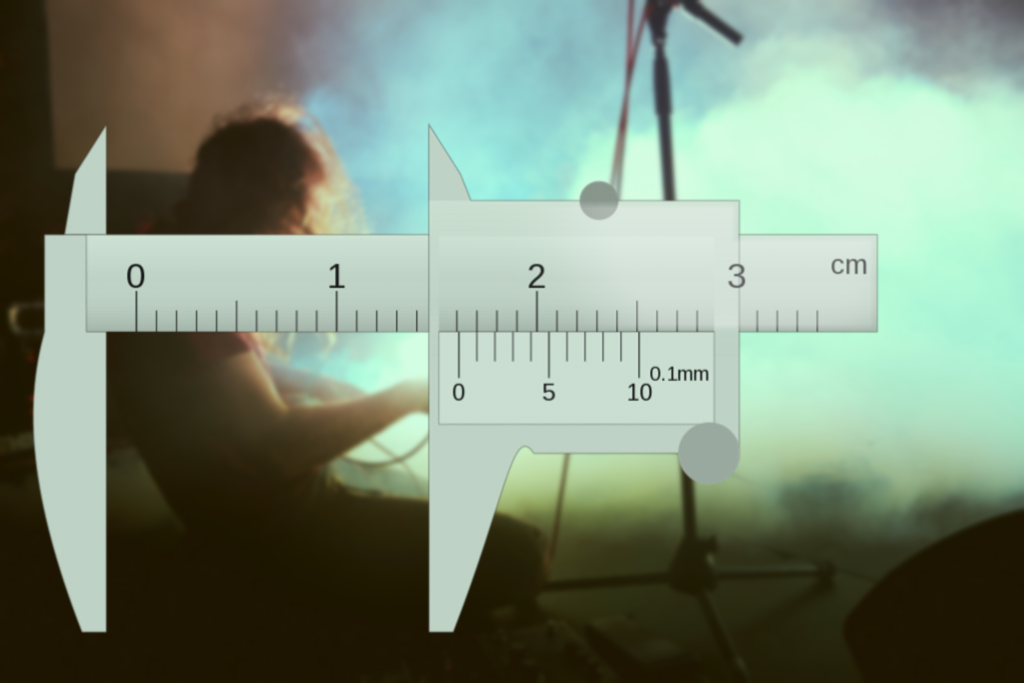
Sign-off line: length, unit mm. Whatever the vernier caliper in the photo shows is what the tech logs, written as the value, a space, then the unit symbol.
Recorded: 16.1 mm
